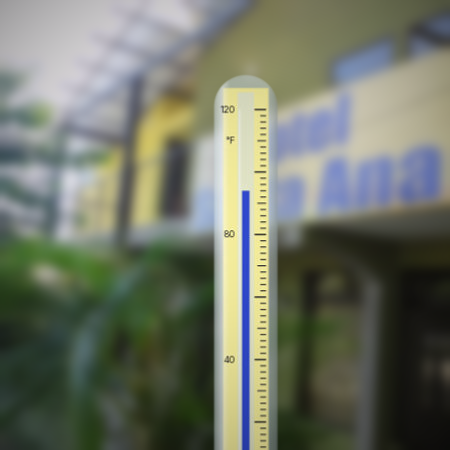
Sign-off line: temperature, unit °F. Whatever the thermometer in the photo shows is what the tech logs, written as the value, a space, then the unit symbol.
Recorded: 94 °F
